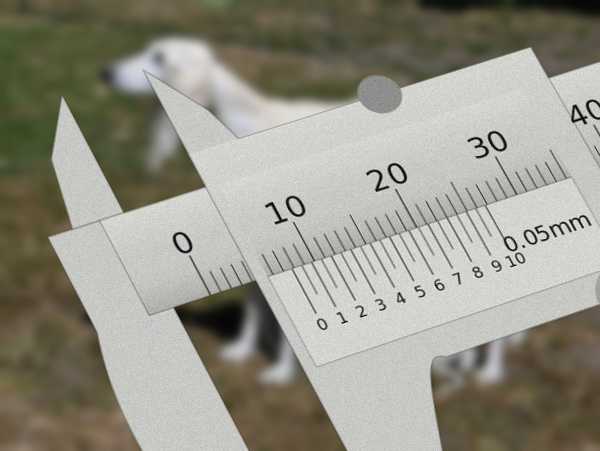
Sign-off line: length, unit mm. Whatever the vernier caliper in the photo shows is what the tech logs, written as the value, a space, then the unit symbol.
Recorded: 7.8 mm
